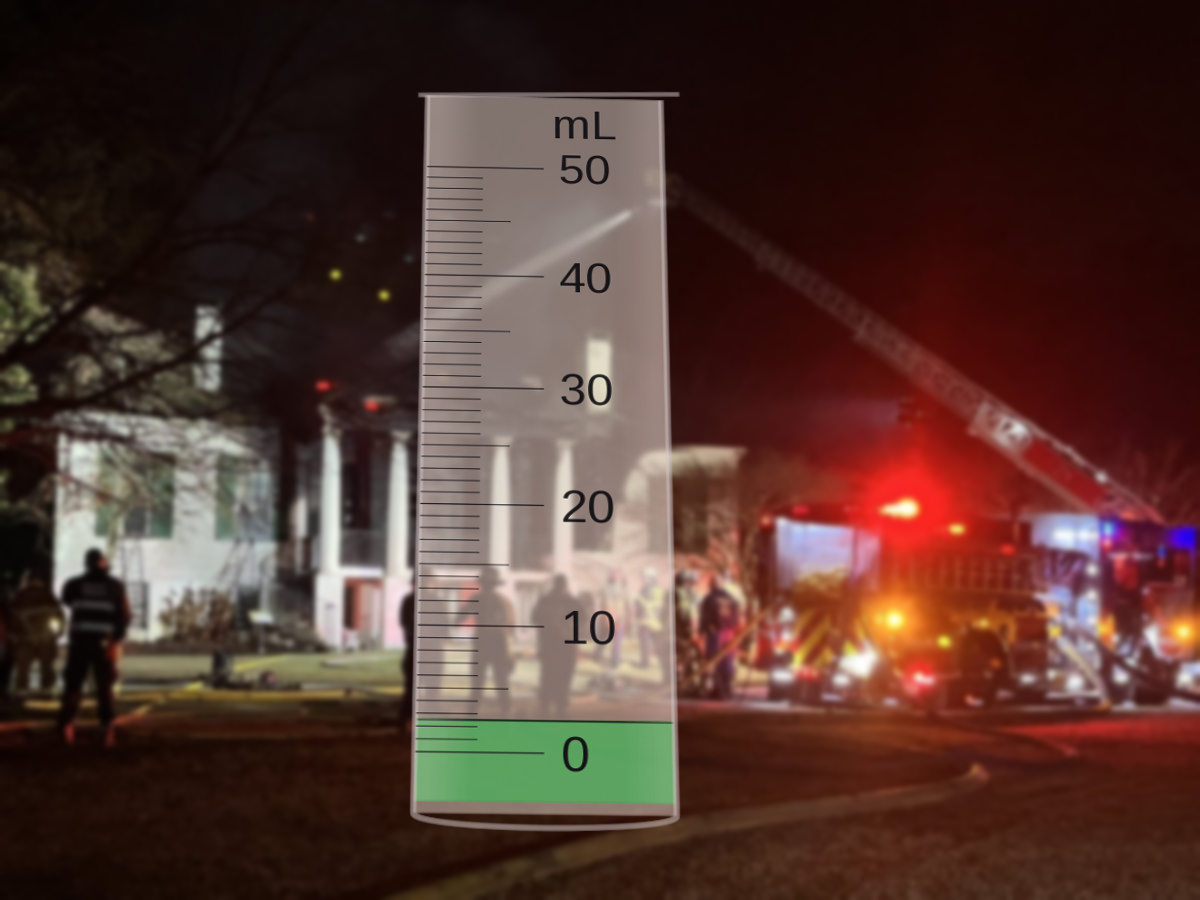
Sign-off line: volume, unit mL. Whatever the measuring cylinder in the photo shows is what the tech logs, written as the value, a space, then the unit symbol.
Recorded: 2.5 mL
